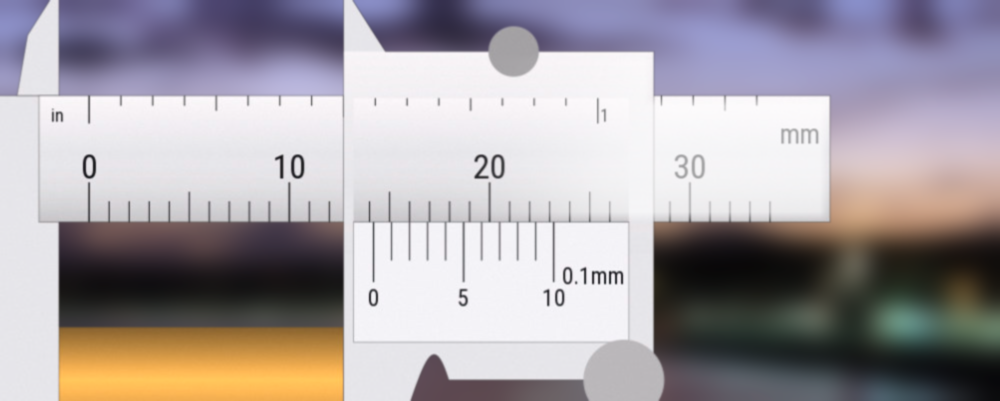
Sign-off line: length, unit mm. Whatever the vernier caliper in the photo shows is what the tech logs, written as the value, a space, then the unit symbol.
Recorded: 14.2 mm
